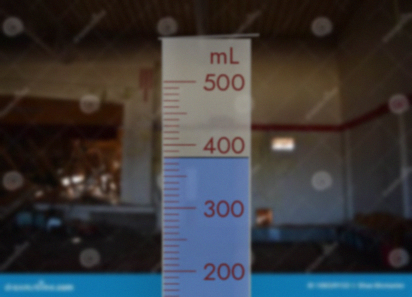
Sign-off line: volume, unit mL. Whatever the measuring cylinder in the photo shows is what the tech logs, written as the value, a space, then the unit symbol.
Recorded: 380 mL
